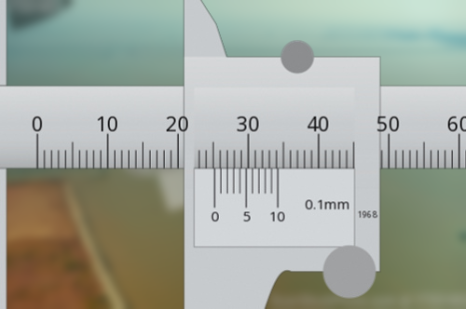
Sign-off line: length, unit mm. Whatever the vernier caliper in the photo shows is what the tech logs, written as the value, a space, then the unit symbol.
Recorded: 25.2 mm
